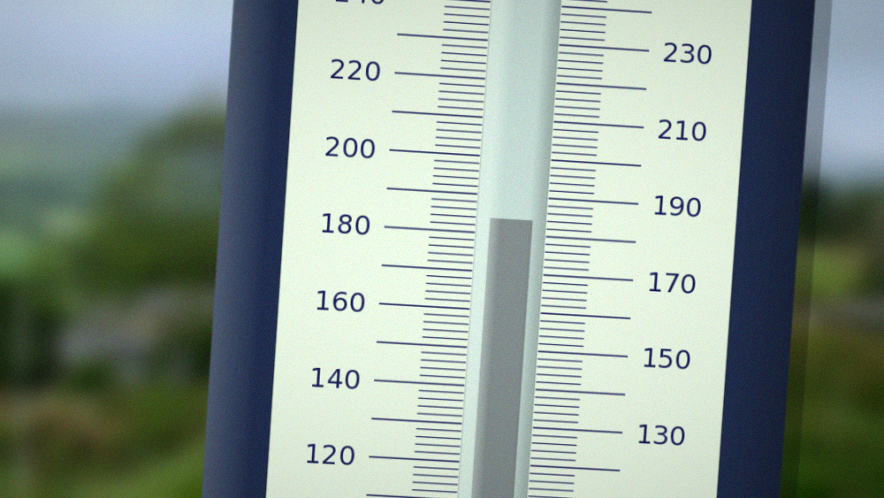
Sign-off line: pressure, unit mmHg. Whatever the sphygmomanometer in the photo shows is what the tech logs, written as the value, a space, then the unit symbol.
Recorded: 184 mmHg
